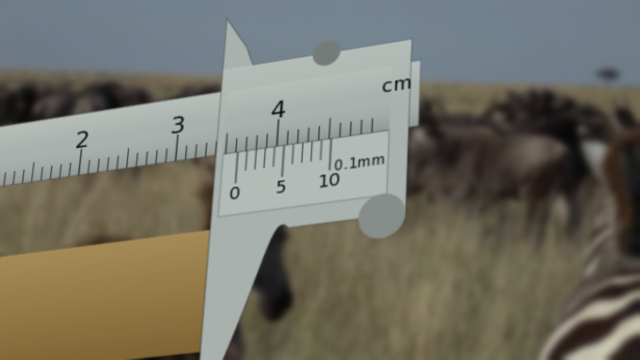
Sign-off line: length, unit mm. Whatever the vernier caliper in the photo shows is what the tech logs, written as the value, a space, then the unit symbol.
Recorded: 36.2 mm
